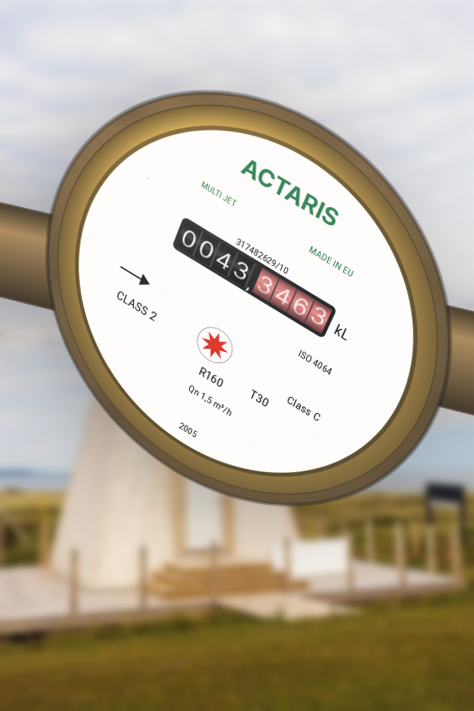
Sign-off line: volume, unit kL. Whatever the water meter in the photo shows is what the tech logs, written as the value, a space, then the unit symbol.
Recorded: 43.3463 kL
